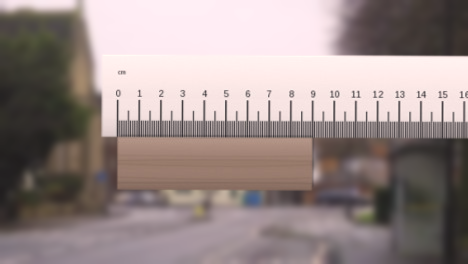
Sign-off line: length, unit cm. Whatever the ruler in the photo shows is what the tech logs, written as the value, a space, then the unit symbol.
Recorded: 9 cm
